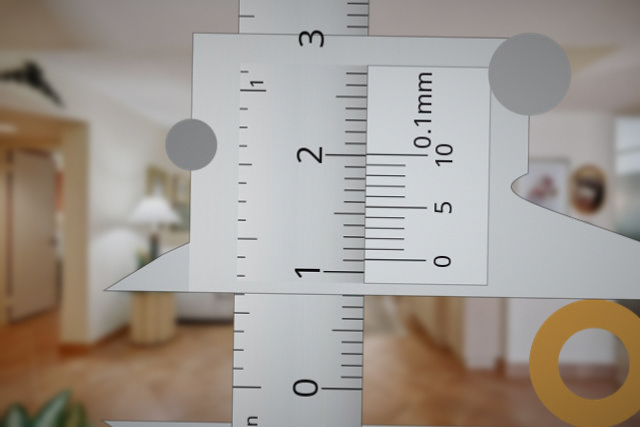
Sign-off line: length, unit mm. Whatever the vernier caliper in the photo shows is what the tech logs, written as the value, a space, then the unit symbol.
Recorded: 11.1 mm
